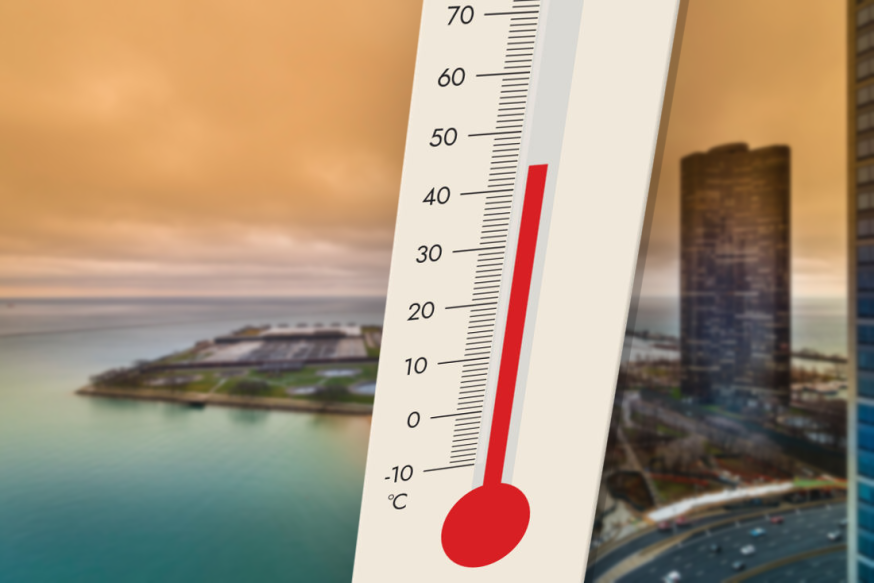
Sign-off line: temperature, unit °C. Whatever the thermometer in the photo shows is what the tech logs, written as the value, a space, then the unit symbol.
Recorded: 44 °C
